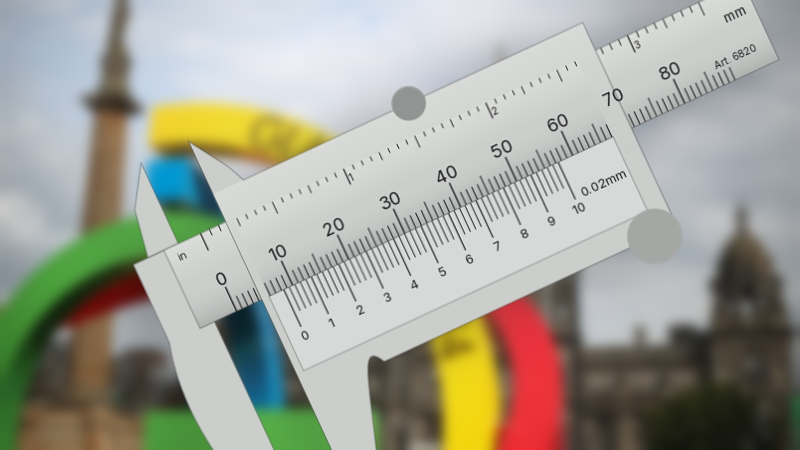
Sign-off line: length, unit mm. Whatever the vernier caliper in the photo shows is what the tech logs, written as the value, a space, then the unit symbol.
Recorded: 8.4 mm
